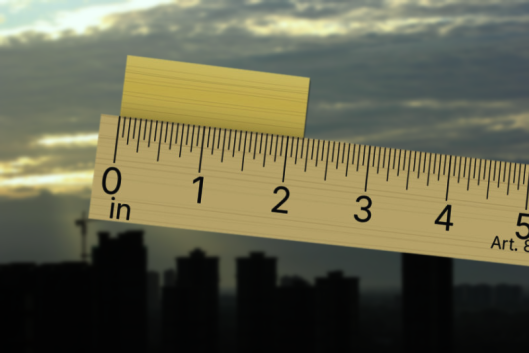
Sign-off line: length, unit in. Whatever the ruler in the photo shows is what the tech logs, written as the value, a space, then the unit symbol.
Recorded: 2.1875 in
